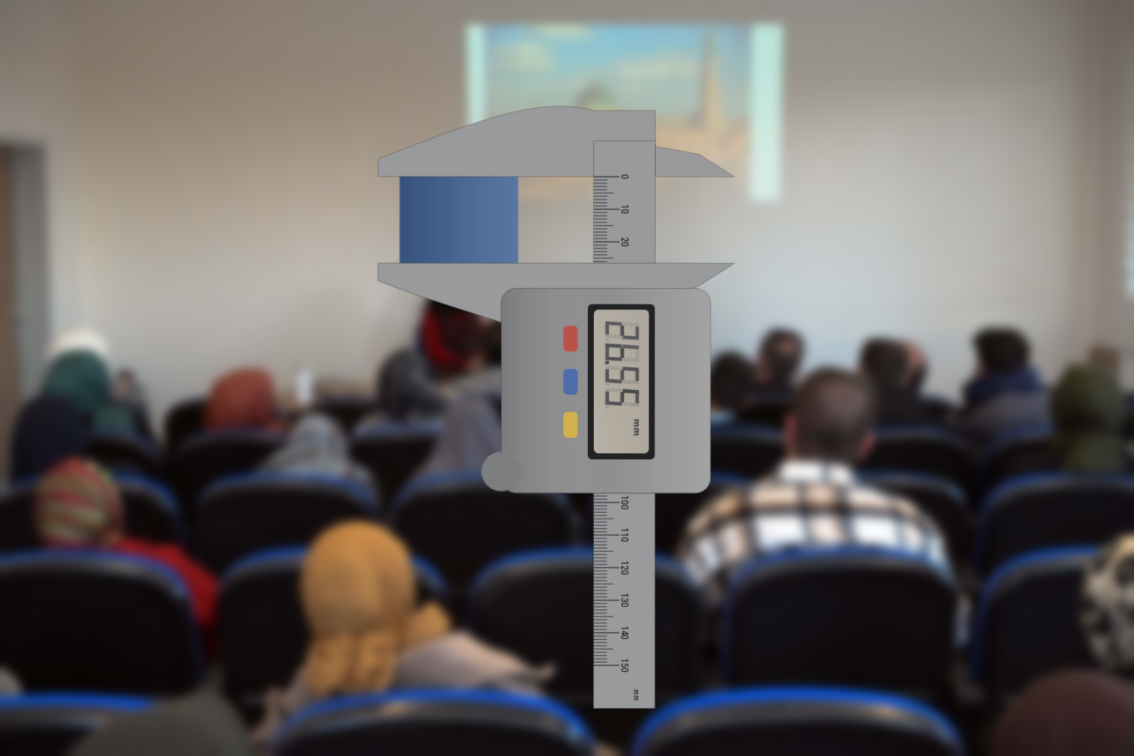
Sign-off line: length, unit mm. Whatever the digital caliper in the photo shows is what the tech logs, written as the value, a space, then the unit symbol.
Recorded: 26.55 mm
